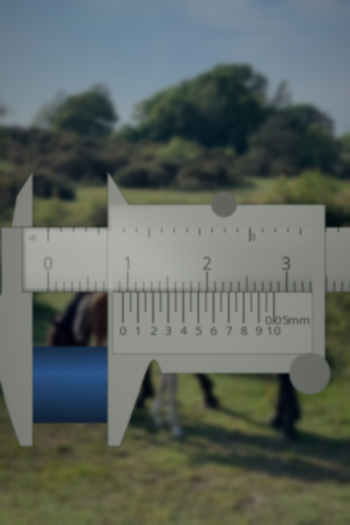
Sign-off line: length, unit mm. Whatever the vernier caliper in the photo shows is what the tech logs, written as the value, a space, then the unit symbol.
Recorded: 9.4 mm
